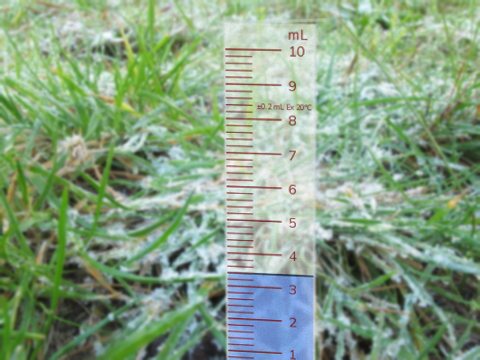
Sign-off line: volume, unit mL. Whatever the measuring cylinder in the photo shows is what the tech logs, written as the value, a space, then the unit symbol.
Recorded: 3.4 mL
